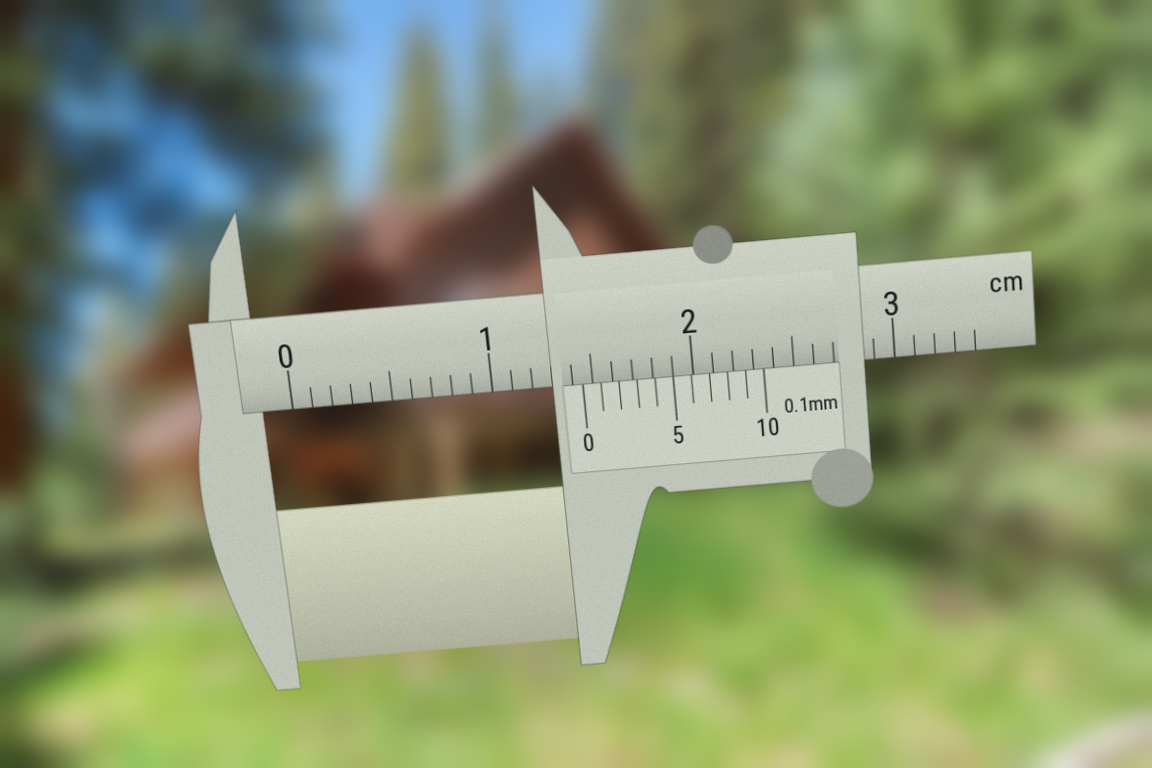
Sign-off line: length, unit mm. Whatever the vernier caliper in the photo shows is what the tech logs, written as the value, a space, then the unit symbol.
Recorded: 14.5 mm
